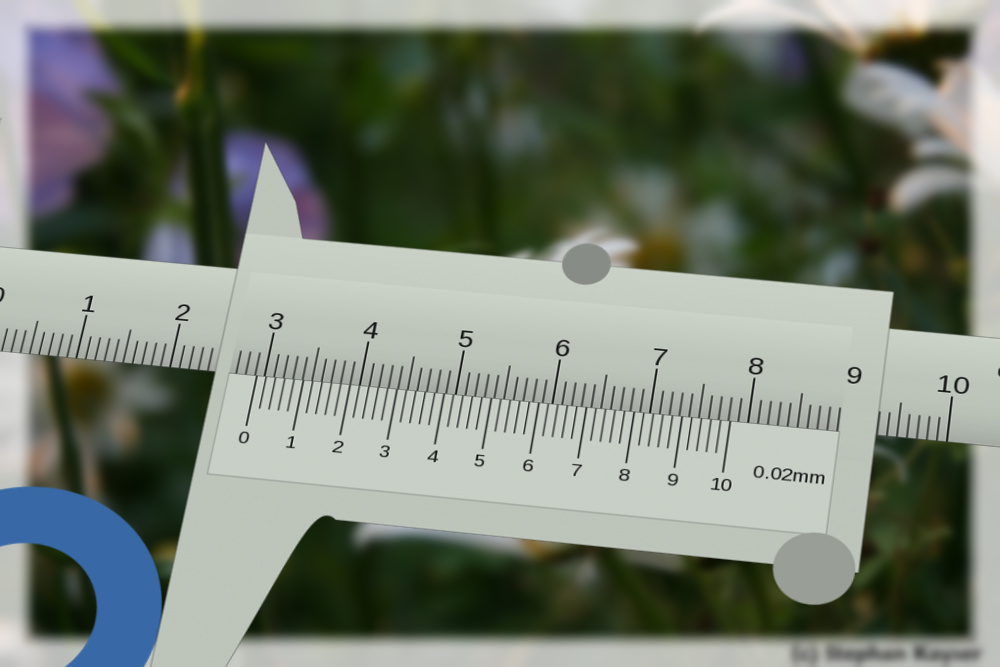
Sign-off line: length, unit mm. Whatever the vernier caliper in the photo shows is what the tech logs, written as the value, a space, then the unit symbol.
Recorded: 29.2 mm
